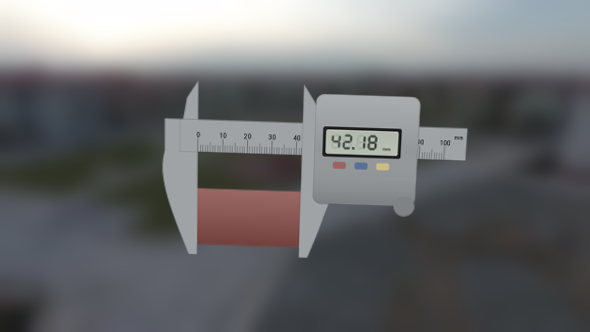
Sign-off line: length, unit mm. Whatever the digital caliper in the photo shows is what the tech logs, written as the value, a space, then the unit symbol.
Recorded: 42.18 mm
